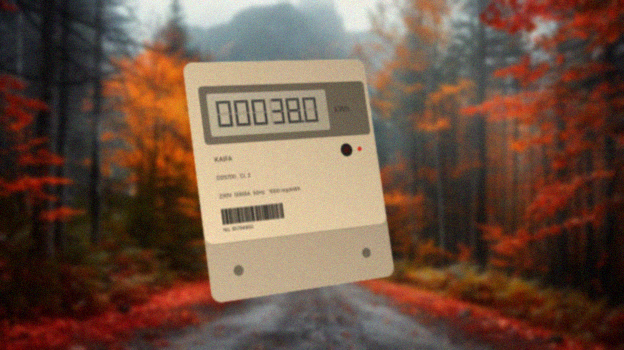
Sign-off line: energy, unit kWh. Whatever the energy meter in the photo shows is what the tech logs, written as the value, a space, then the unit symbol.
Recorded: 38.0 kWh
